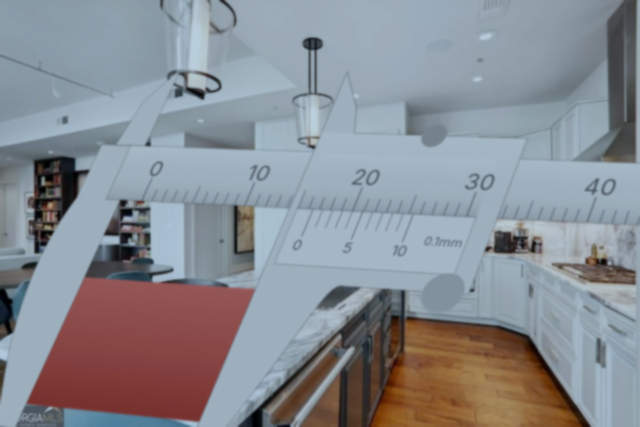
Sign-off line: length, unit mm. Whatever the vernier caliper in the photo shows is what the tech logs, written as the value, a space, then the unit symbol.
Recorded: 16.4 mm
